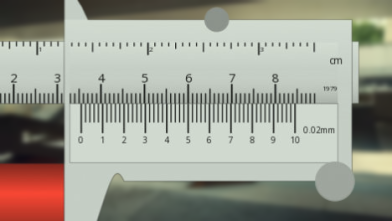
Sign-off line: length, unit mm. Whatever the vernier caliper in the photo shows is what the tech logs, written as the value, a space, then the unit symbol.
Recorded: 35.5 mm
